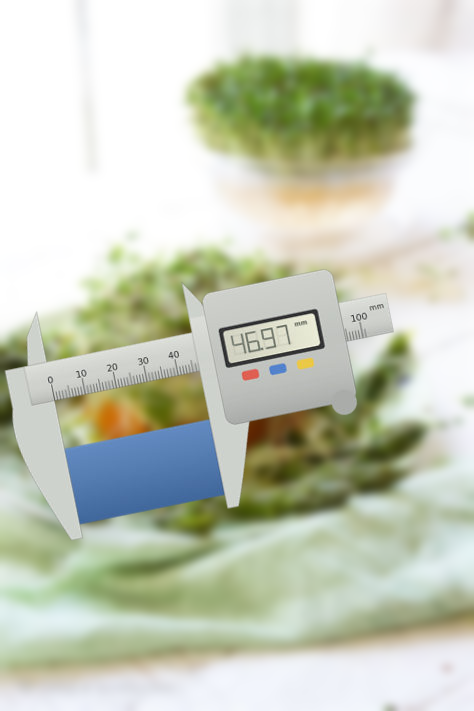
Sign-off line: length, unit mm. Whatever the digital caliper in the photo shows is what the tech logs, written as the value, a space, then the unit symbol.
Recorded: 46.97 mm
